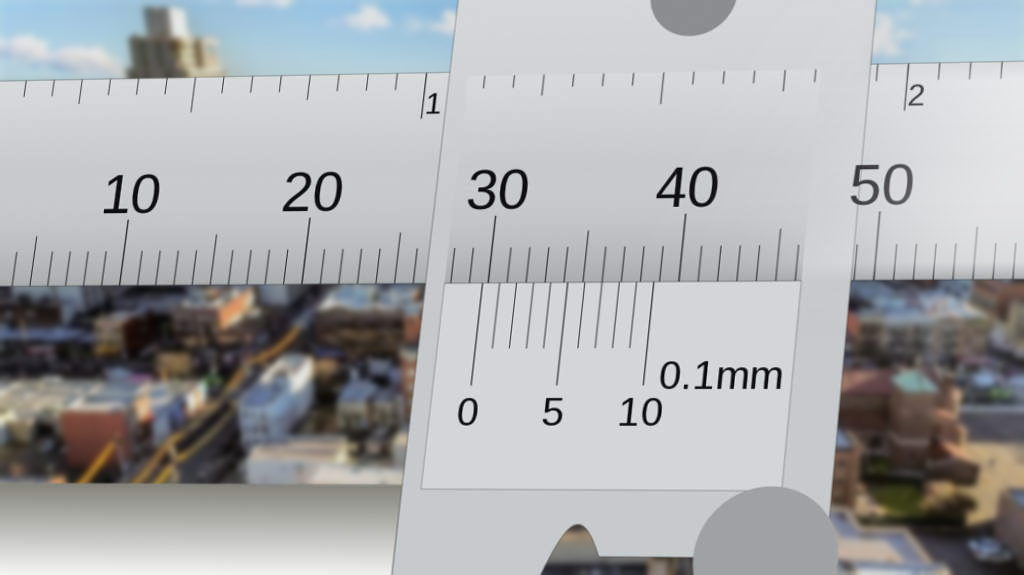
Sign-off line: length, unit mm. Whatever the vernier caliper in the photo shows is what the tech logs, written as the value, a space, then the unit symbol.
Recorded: 29.7 mm
